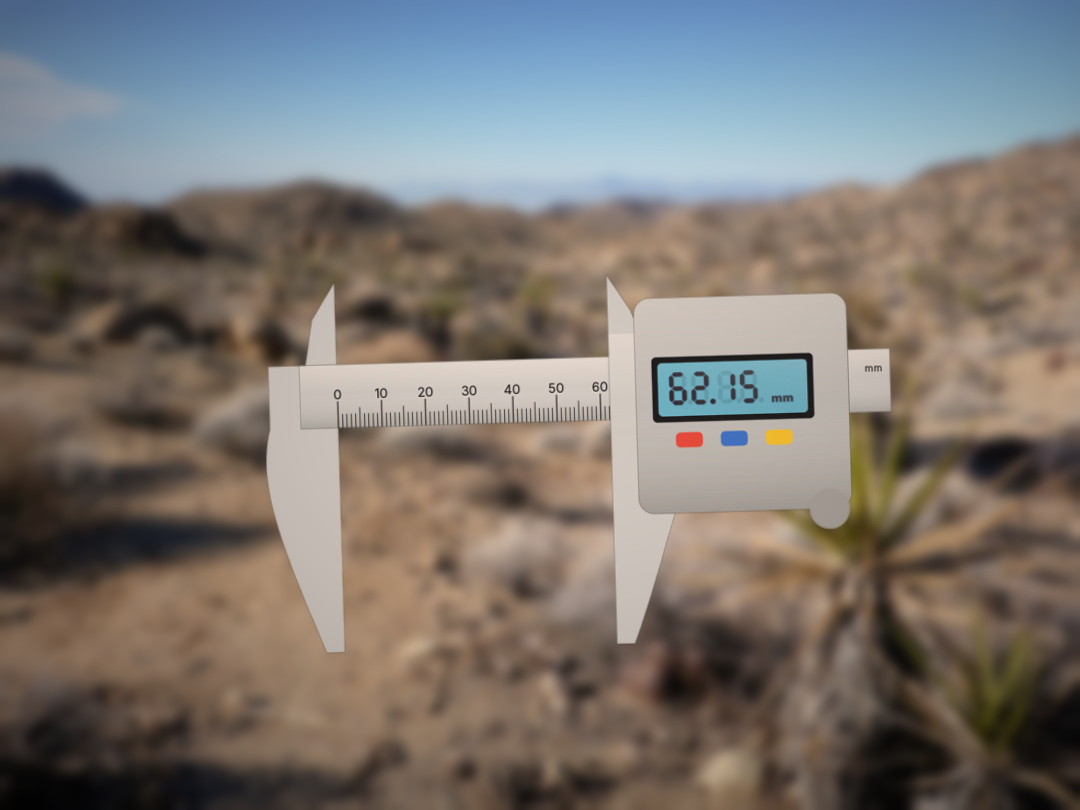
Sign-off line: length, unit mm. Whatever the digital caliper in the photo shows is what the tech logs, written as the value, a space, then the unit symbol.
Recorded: 62.15 mm
